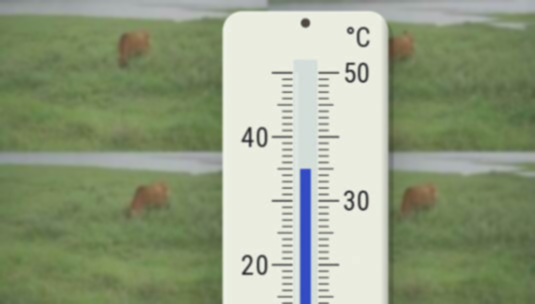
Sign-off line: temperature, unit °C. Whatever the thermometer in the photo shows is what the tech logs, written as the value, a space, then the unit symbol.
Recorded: 35 °C
